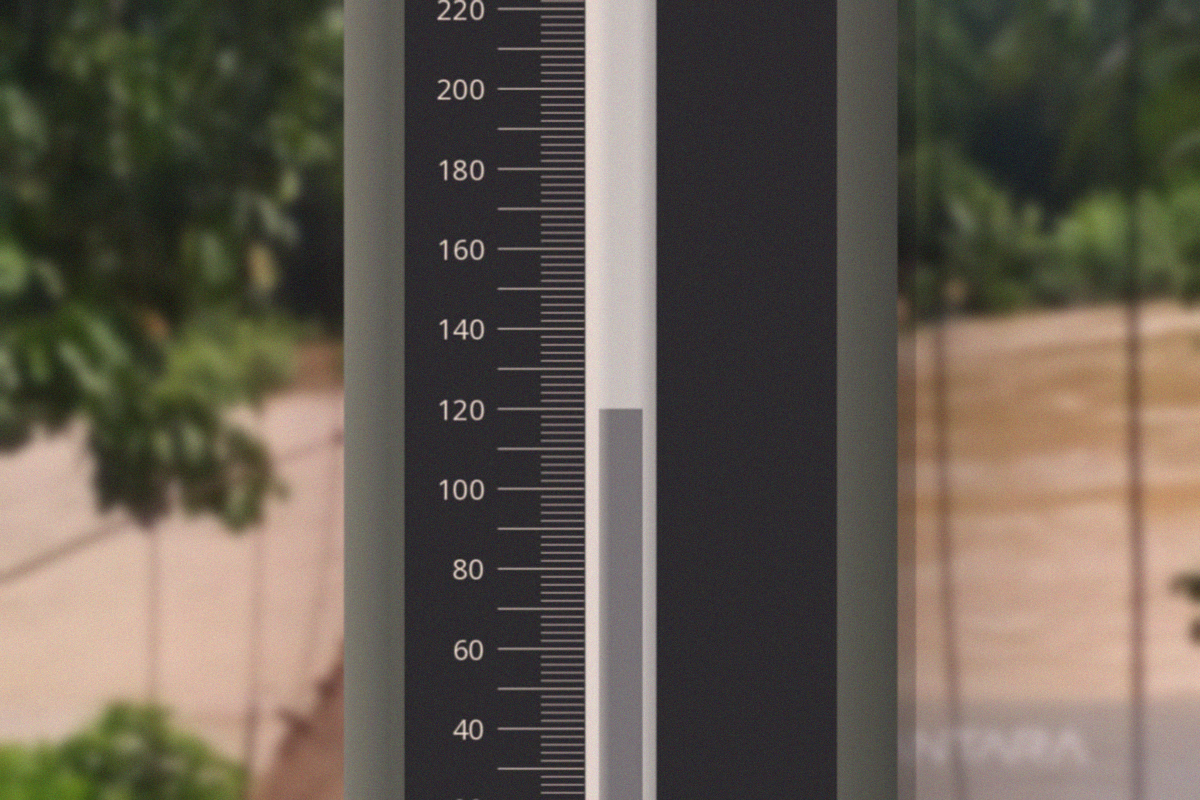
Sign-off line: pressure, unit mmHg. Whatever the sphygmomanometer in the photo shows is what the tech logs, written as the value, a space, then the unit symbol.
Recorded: 120 mmHg
